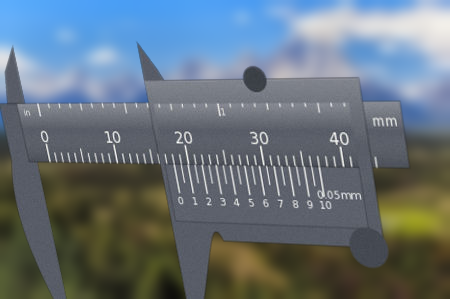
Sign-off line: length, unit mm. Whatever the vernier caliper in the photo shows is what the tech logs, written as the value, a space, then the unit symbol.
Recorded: 18.0 mm
